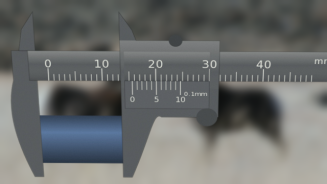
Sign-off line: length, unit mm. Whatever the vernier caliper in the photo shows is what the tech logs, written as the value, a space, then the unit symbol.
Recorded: 15.6 mm
